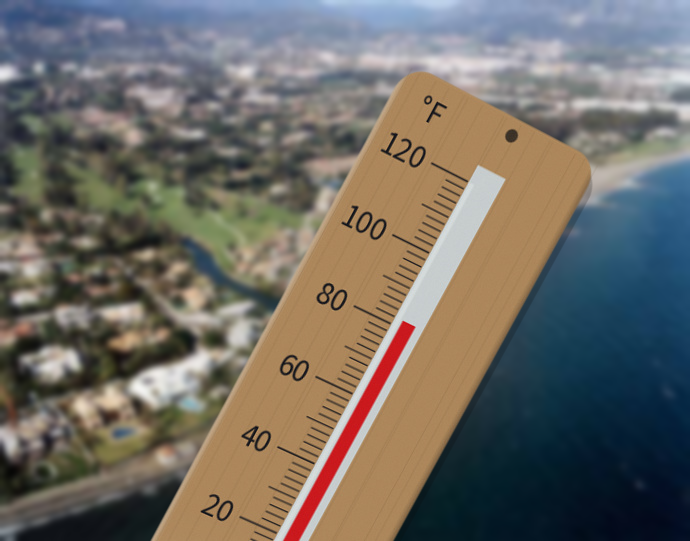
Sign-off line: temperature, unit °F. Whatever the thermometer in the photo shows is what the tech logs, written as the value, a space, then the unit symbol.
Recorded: 82 °F
